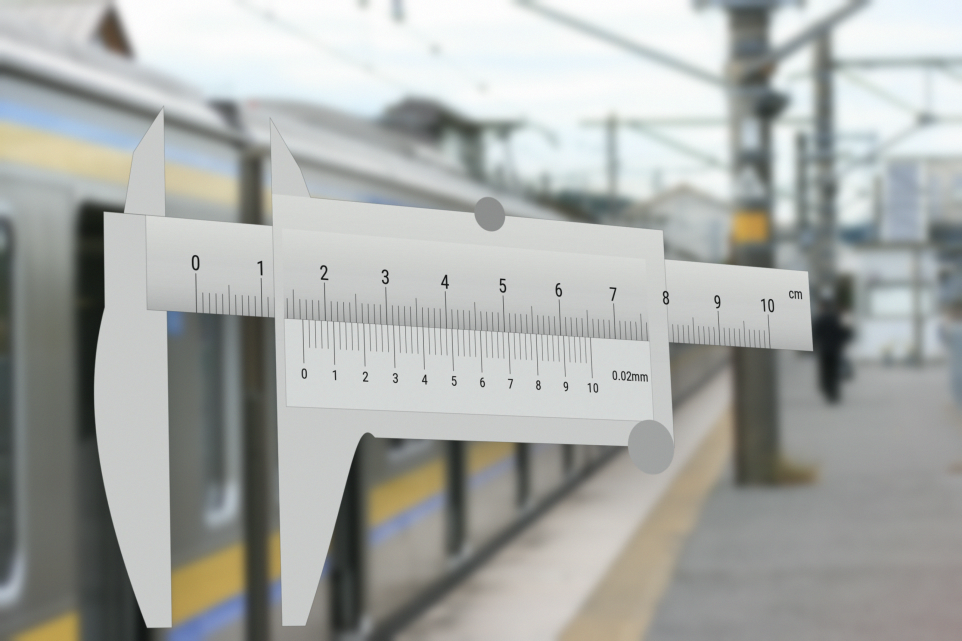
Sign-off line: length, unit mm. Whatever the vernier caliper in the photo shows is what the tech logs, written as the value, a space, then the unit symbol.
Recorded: 16.4 mm
